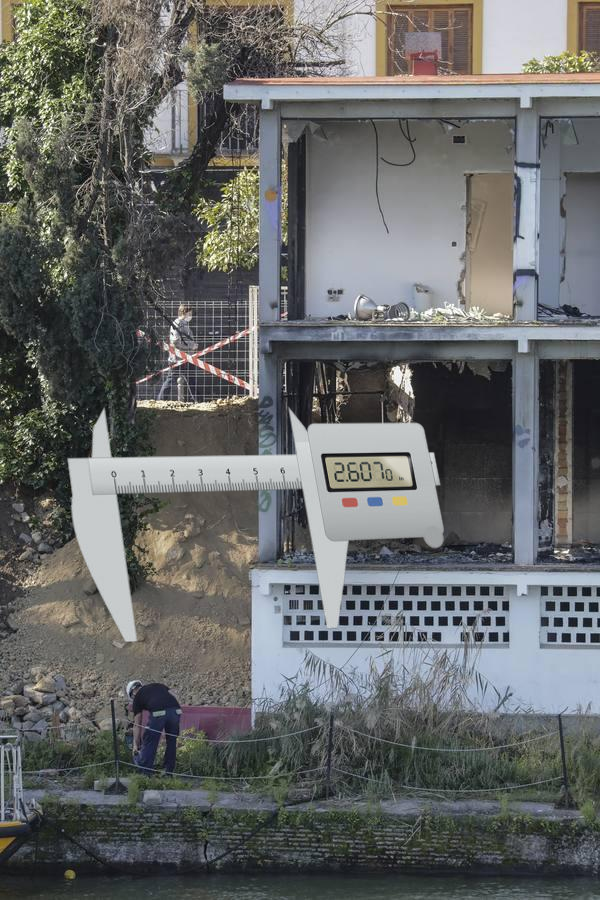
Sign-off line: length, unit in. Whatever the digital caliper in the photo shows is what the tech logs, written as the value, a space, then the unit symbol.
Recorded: 2.6070 in
